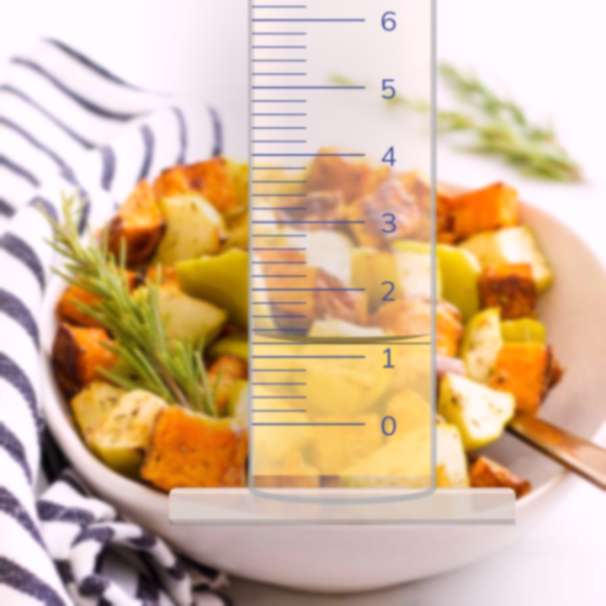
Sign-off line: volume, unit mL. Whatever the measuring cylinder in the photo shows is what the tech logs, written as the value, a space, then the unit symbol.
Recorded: 1.2 mL
